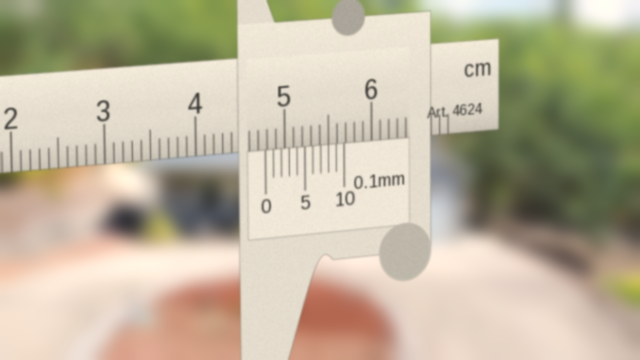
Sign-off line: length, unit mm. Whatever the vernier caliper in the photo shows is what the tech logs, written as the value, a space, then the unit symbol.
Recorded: 47.8 mm
